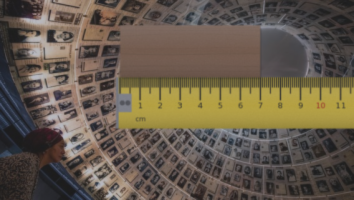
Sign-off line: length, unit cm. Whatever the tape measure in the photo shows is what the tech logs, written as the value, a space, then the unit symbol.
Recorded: 7 cm
